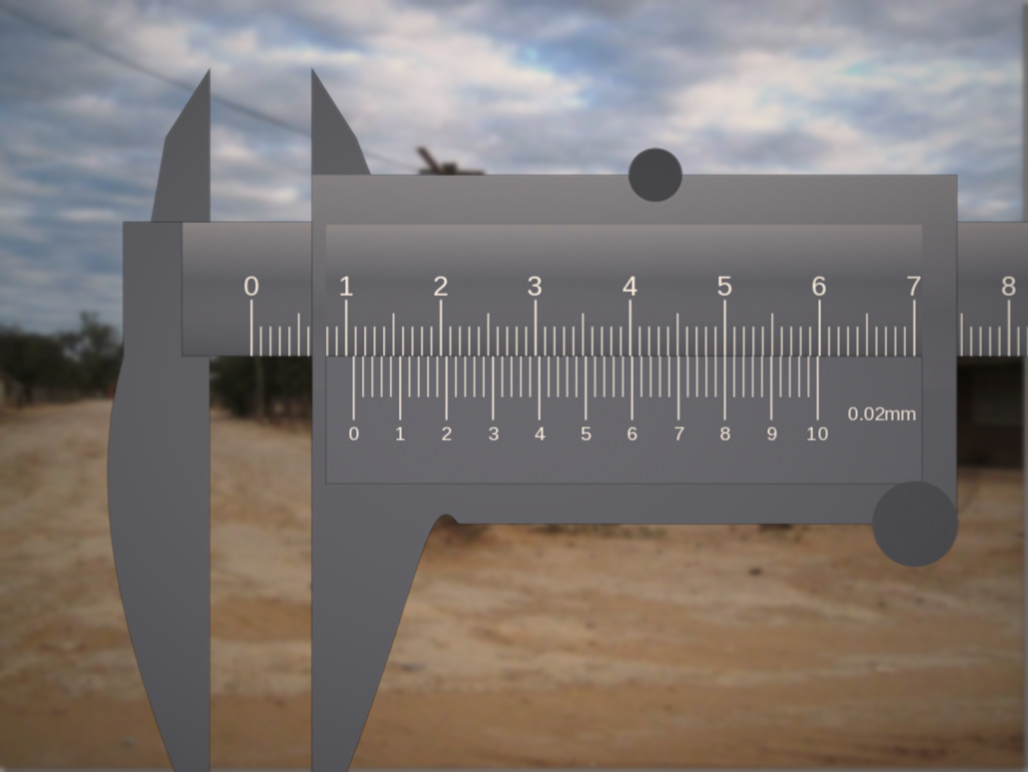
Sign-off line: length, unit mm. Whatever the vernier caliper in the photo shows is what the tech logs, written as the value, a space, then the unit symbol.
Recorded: 10.8 mm
